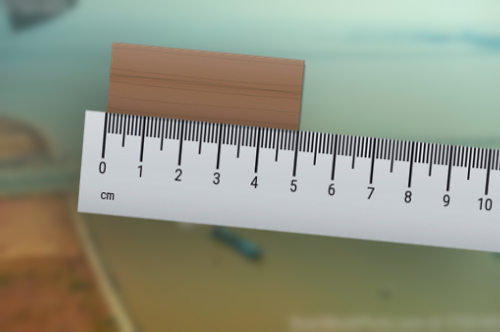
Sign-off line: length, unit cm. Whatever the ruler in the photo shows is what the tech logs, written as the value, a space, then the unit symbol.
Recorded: 5 cm
